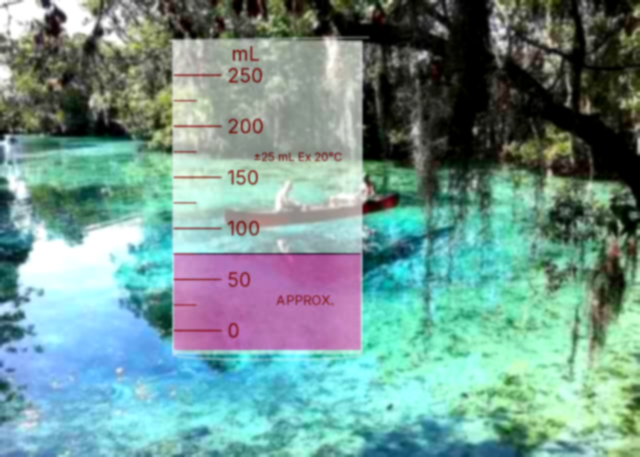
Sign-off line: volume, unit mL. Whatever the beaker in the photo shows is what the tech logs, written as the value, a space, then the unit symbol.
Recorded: 75 mL
